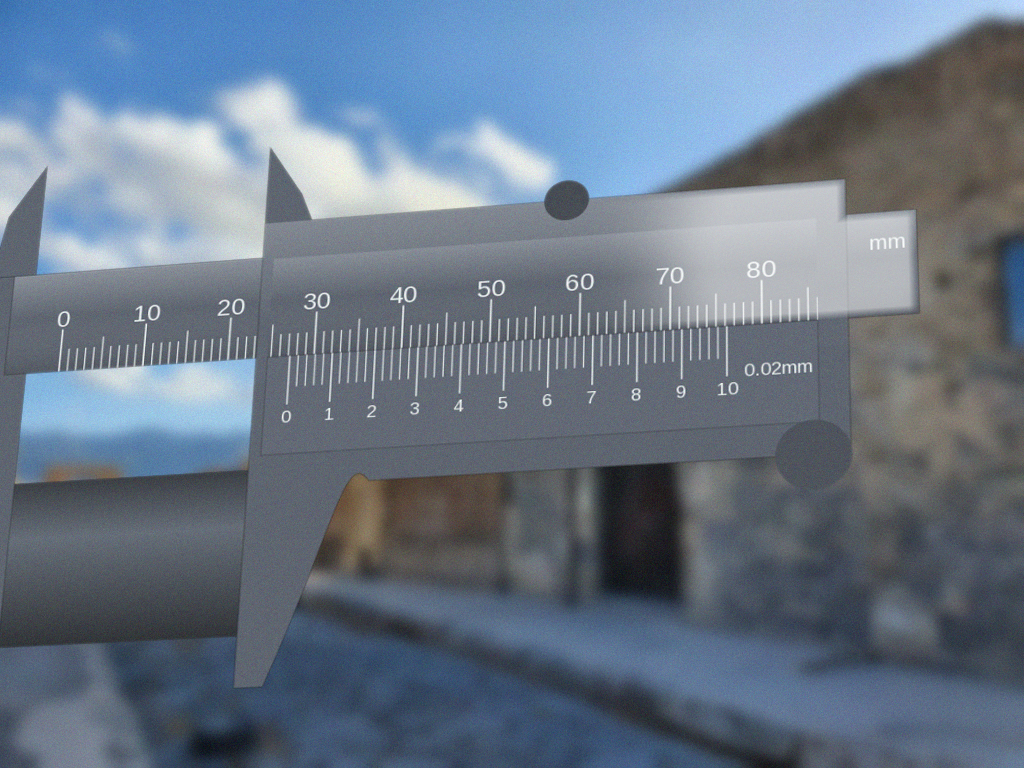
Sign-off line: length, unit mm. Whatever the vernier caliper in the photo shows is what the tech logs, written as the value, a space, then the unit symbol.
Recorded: 27.2 mm
